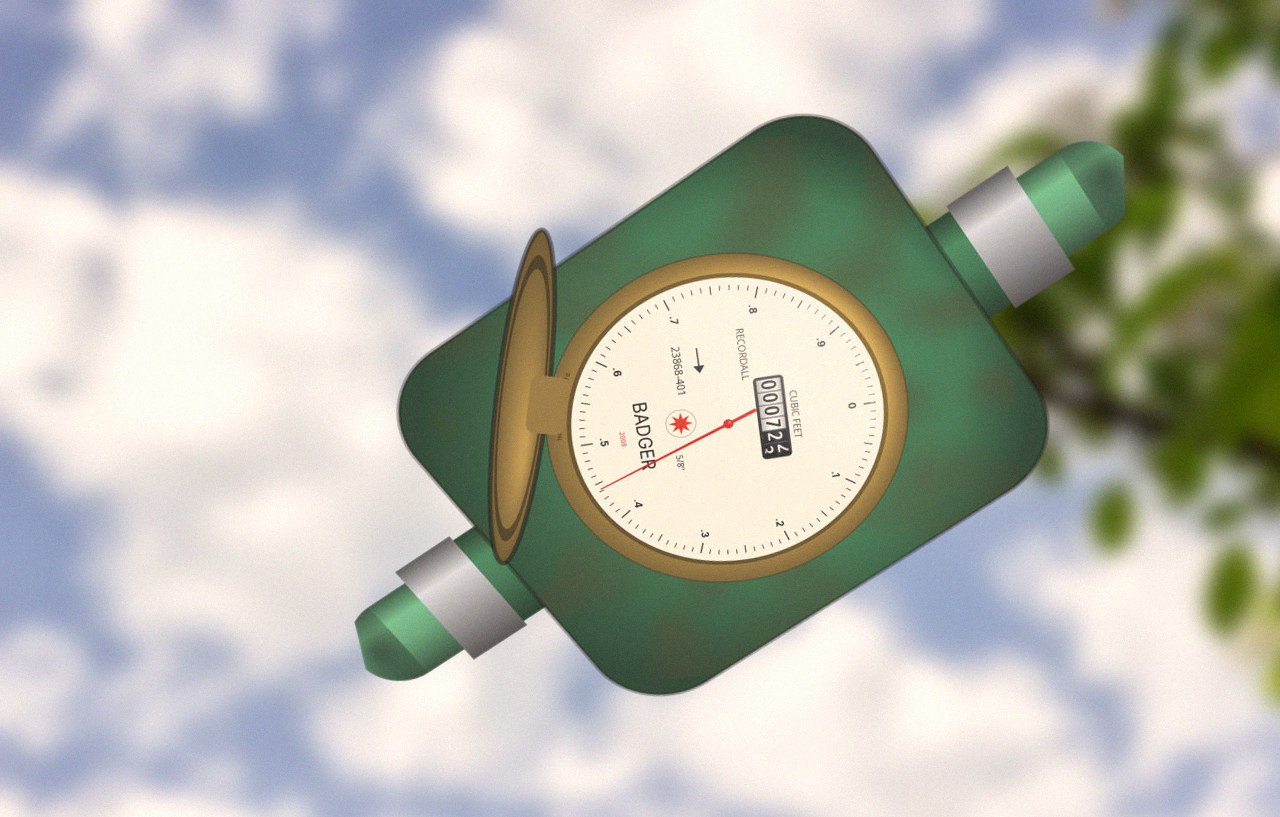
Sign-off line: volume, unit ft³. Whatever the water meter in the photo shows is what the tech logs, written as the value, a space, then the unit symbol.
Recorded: 722.44 ft³
